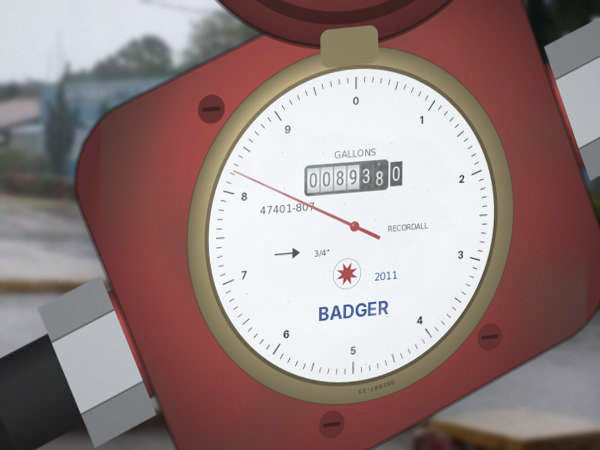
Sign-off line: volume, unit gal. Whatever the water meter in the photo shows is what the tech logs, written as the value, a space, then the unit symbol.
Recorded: 89378.2 gal
